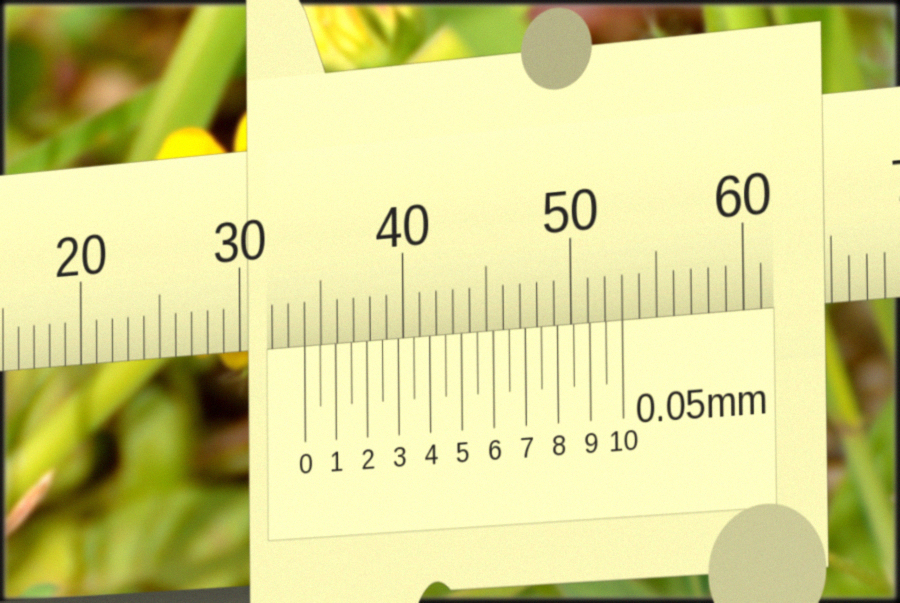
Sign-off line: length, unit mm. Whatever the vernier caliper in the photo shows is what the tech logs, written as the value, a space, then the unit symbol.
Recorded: 34.0 mm
